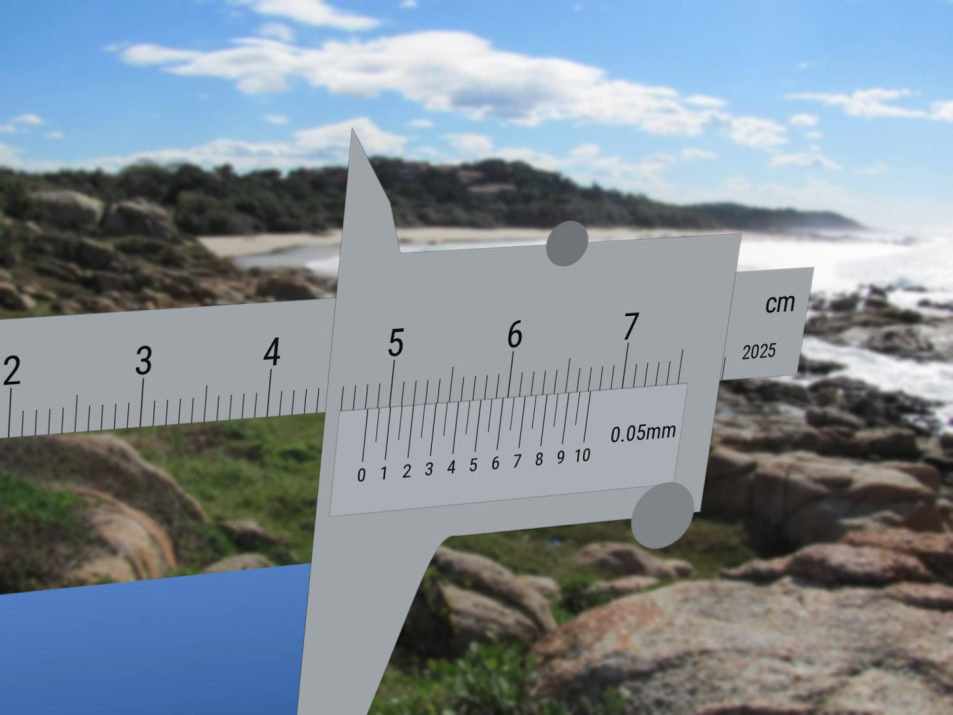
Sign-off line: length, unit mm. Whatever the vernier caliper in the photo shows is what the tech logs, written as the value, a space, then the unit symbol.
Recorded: 48.2 mm
